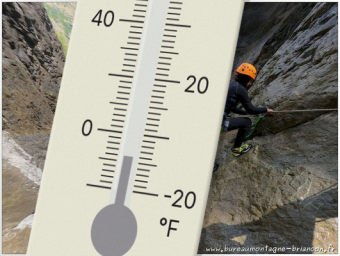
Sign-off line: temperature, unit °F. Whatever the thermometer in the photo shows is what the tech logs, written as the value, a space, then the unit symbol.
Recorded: -8 °F
